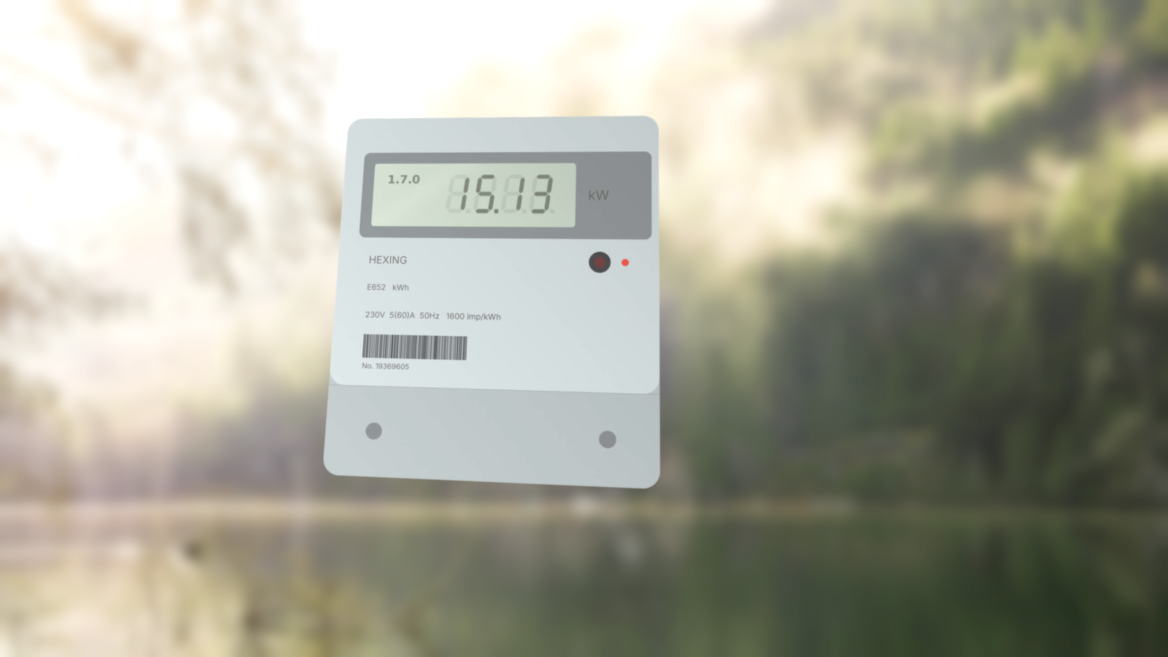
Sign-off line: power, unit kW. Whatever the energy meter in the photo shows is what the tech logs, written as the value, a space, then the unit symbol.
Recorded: 15.13 kW
